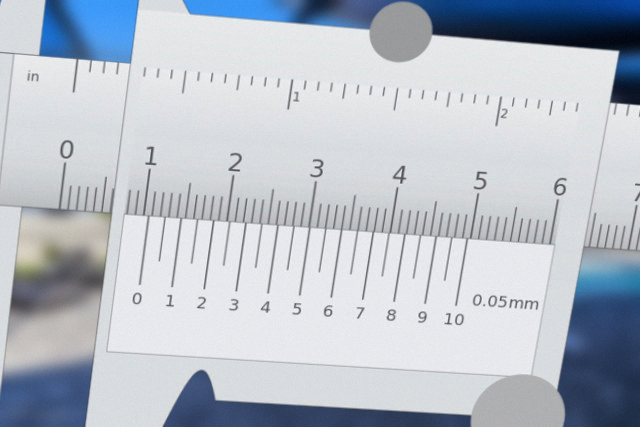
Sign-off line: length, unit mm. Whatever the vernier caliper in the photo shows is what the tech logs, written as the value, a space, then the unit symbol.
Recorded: 10.6 mm
